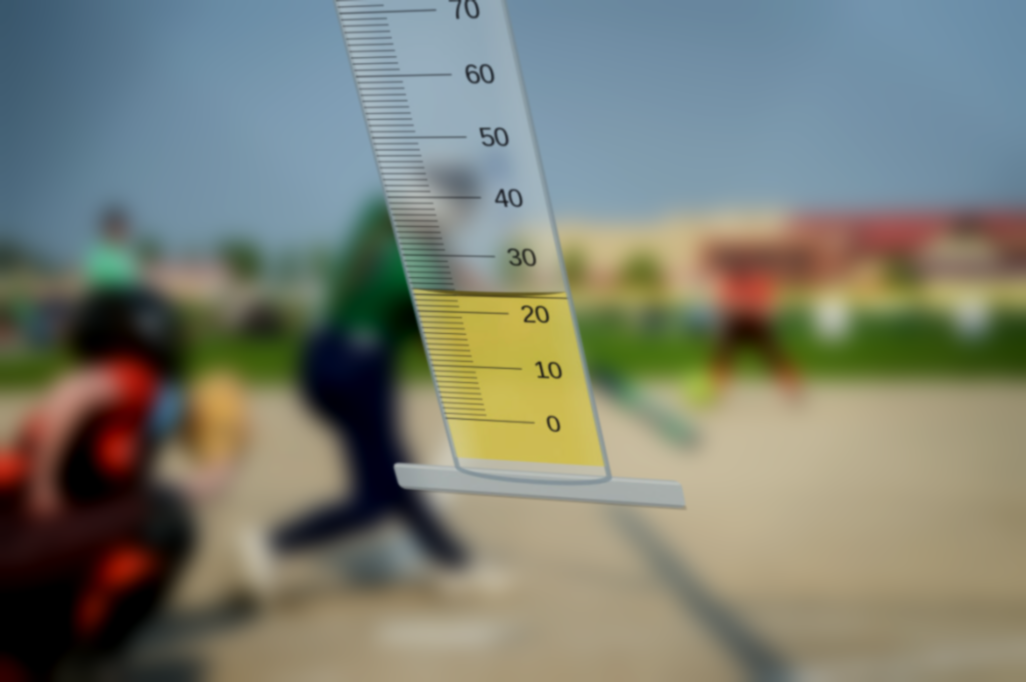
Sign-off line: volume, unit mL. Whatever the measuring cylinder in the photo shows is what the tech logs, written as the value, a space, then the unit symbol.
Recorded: 23 mL
